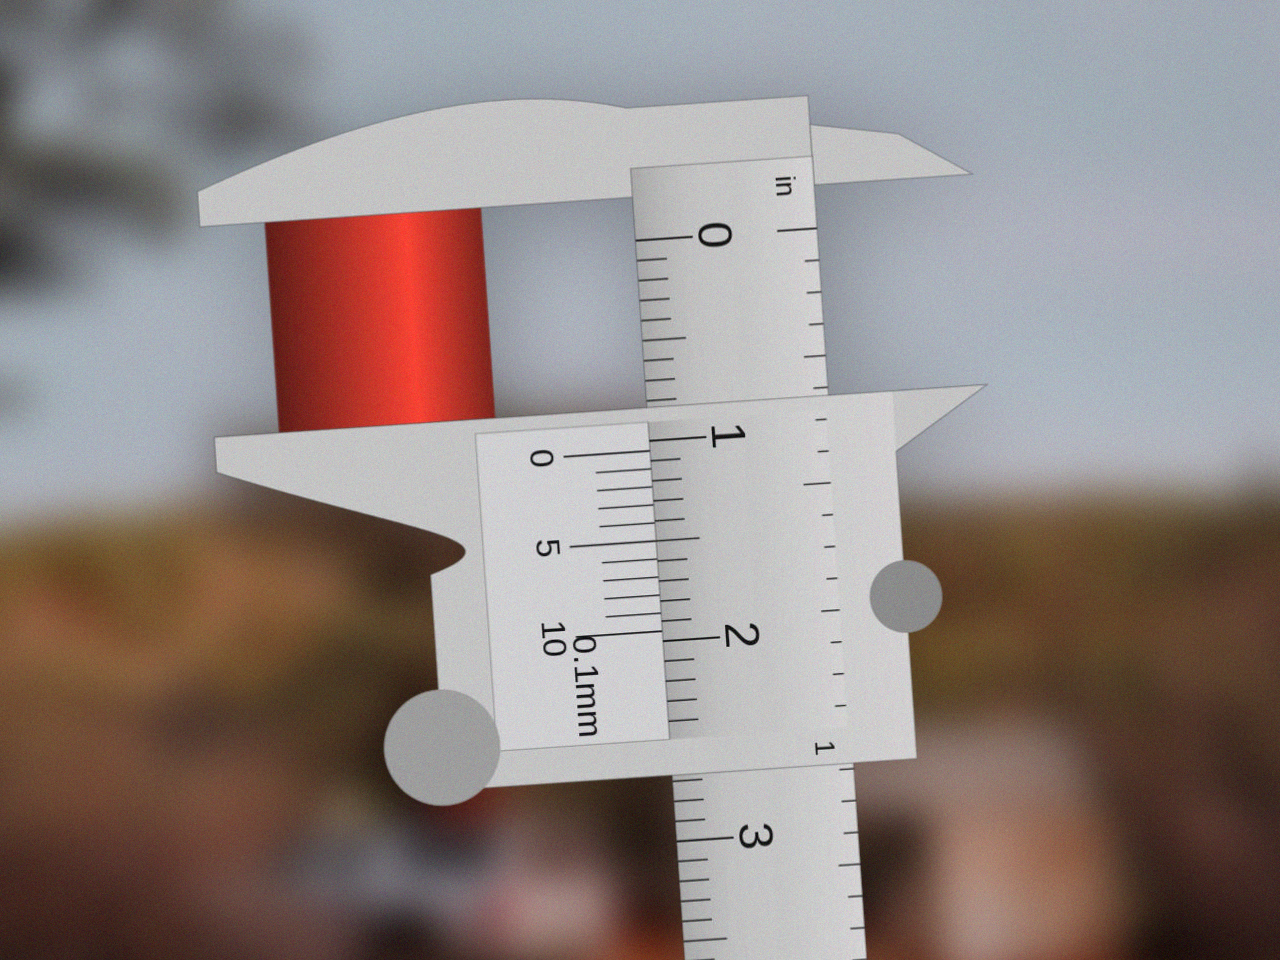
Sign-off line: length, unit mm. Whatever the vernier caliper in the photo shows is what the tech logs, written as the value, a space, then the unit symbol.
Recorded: 10.5 mm
